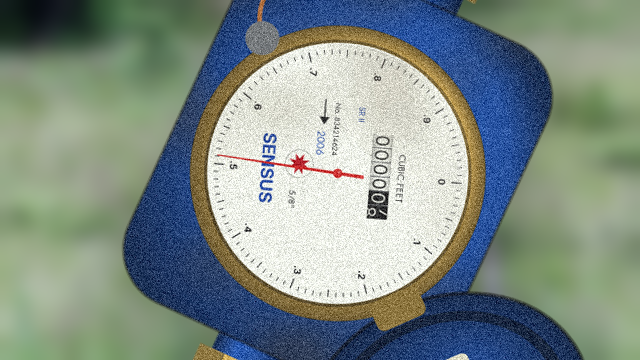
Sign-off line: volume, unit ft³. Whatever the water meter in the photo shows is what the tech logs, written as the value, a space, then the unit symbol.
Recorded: 7.51 ft³
